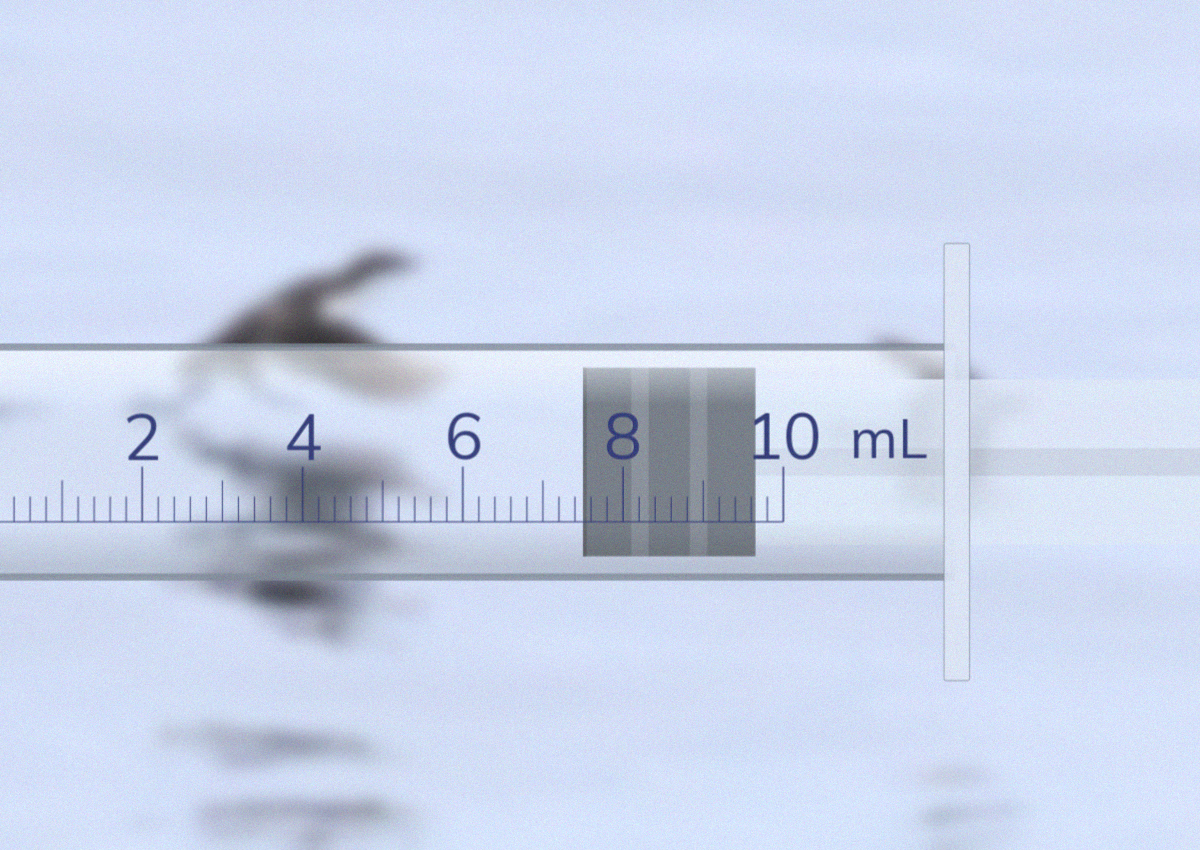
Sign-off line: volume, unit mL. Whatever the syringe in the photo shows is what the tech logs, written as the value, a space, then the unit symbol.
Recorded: 7.5 mL
